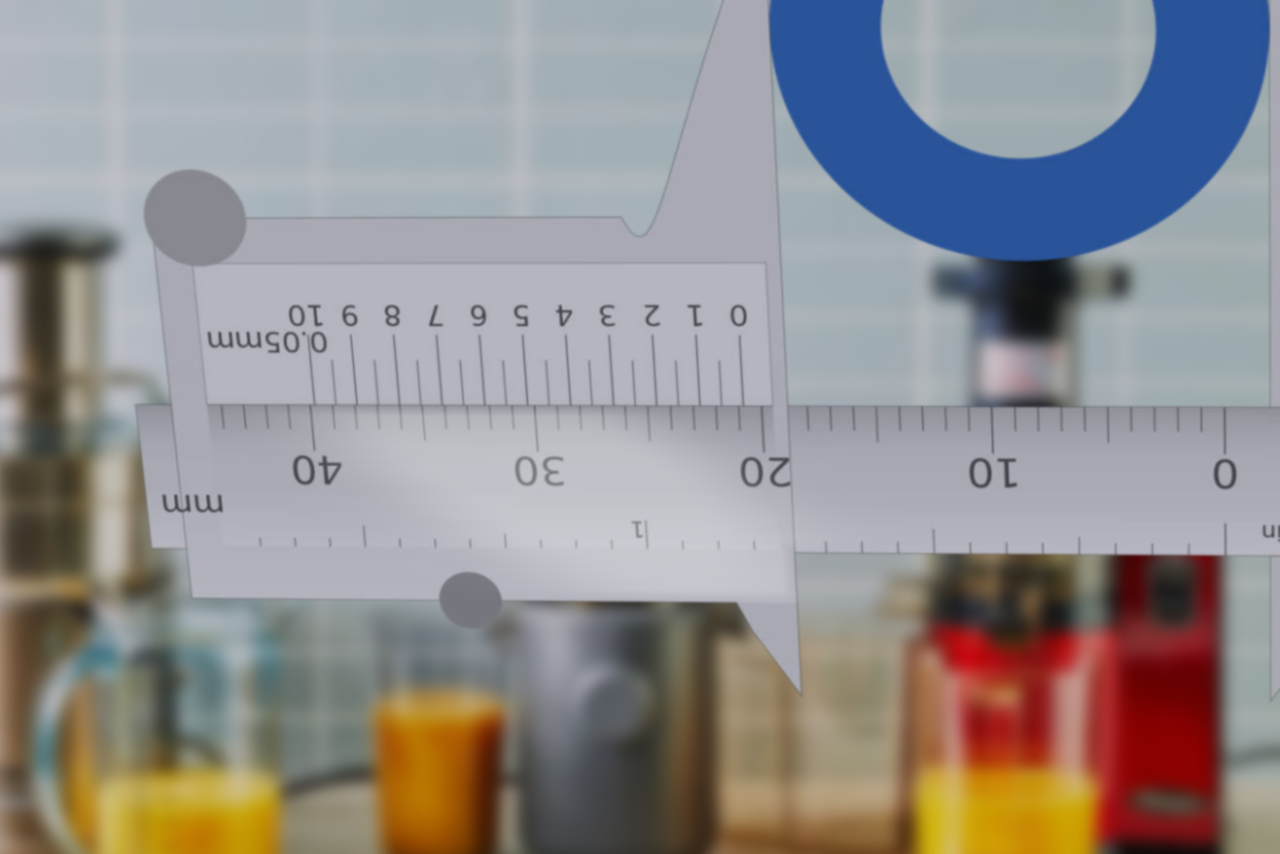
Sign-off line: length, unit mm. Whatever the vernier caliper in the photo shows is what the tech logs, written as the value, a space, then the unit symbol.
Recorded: 20.8 mm
